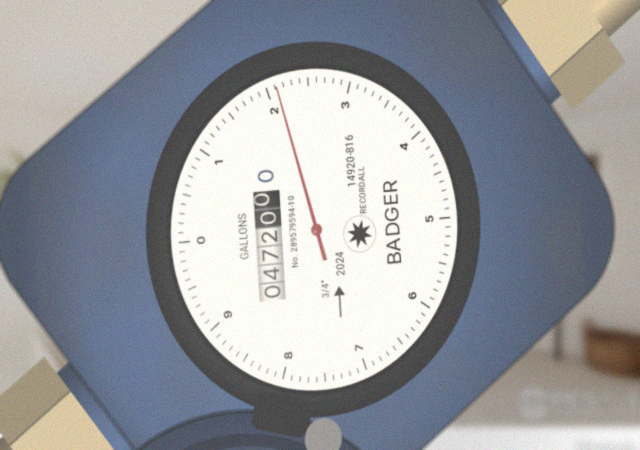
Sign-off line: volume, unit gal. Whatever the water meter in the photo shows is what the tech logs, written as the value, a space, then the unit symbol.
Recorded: 472002.1 gal
